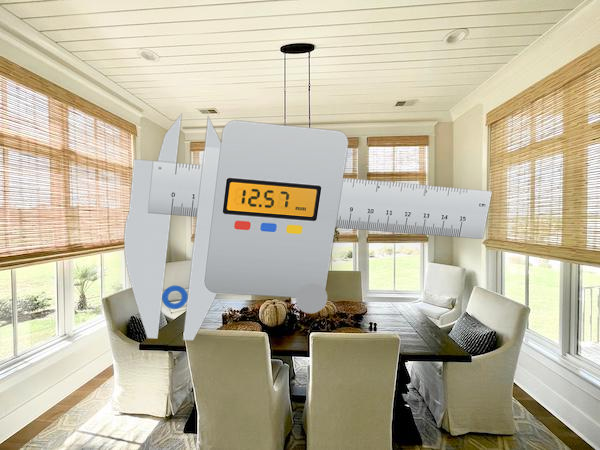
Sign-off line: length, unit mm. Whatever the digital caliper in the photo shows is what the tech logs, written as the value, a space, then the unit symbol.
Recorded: 12.57 mm
